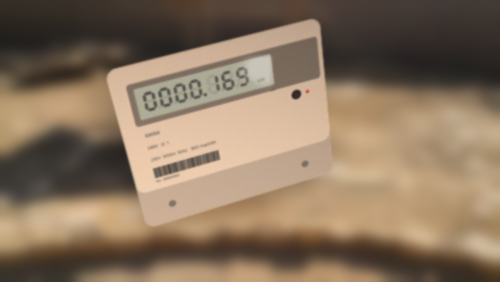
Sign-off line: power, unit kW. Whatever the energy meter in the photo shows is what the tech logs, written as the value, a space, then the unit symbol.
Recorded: 0.169 kW
